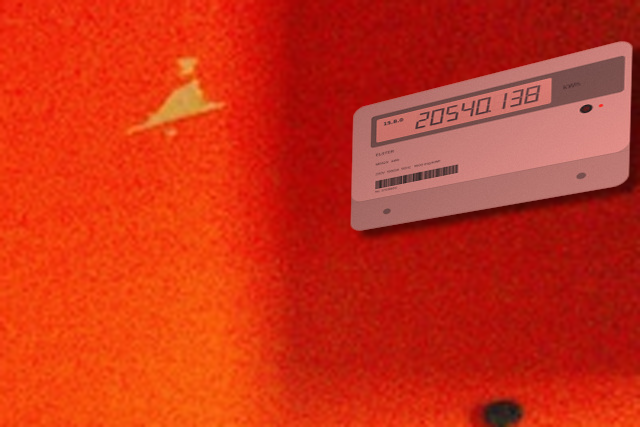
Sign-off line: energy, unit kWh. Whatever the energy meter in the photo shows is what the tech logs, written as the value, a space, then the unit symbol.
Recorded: 20540.138 kWh
